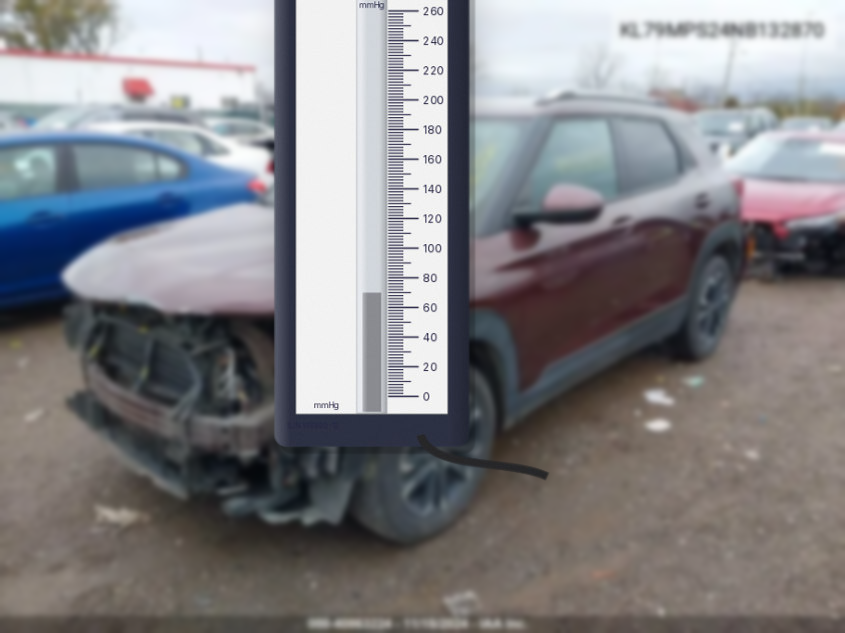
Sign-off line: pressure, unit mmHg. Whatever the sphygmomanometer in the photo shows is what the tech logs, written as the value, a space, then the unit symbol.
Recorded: 70 mmHg
